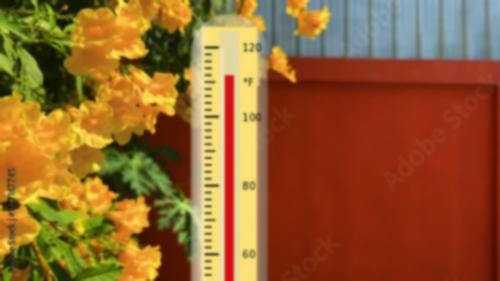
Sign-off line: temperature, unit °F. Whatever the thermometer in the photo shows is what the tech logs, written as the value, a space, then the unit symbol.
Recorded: 112 °F
